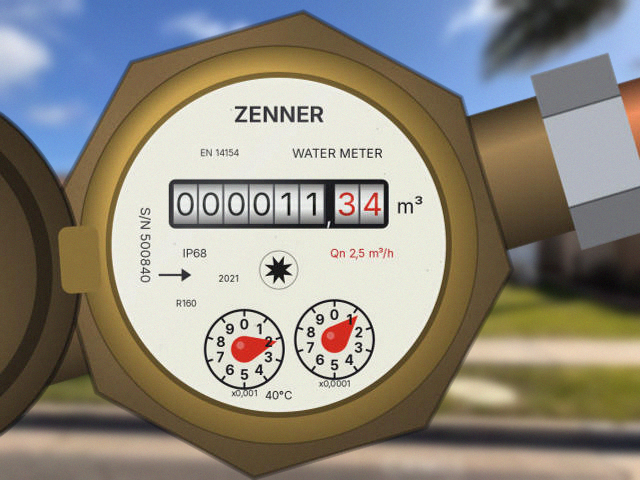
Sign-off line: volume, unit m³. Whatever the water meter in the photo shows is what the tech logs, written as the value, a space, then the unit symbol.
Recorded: 11.3421 m³
